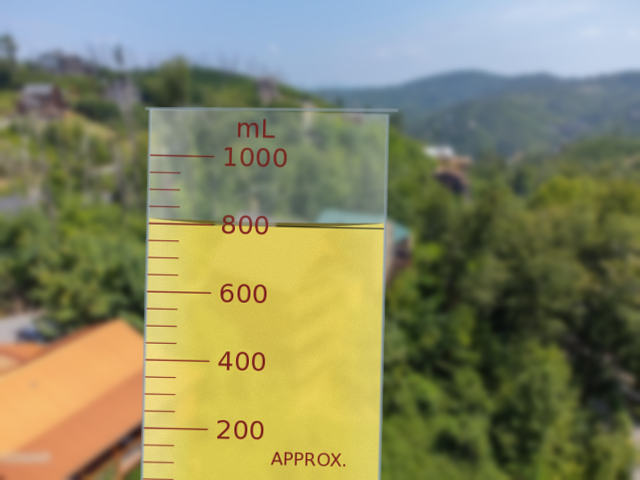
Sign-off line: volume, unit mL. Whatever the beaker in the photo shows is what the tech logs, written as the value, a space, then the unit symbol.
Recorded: 800 mL
